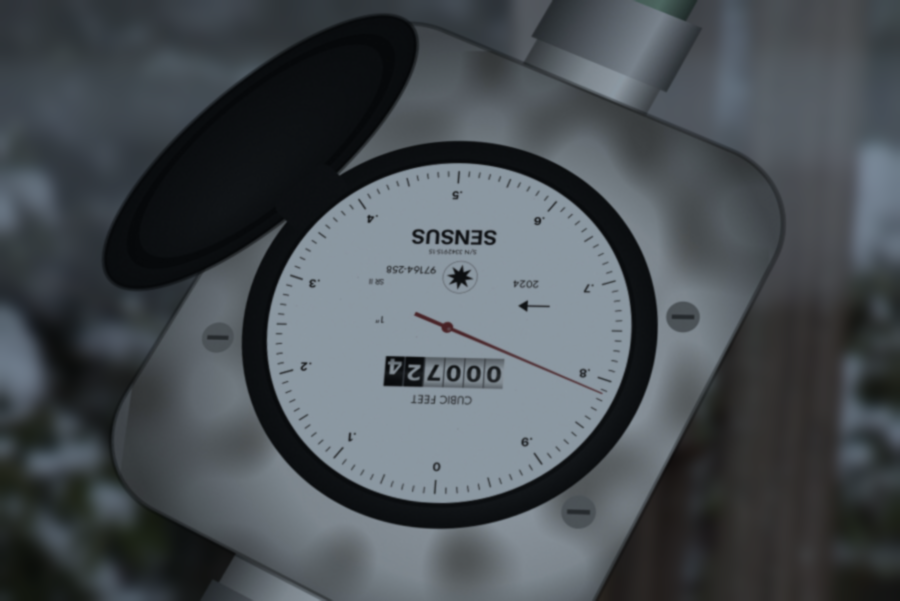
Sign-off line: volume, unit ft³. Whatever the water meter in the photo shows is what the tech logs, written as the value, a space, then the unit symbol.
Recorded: 723.81 ft³
